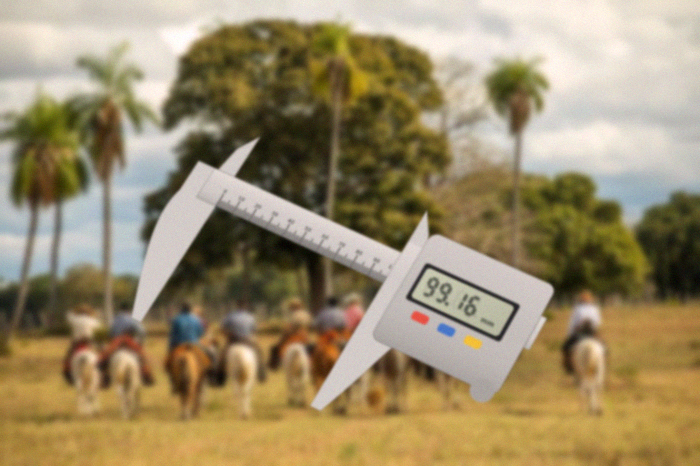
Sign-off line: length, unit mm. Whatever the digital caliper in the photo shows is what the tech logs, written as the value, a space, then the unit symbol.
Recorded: 99.16 mm
